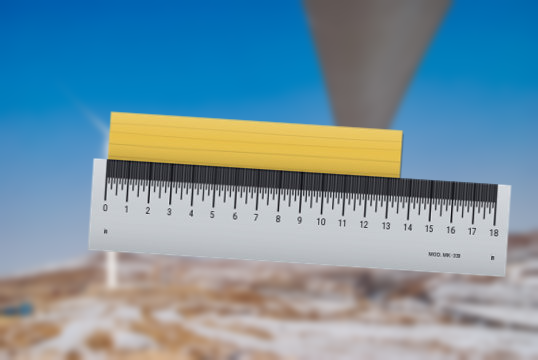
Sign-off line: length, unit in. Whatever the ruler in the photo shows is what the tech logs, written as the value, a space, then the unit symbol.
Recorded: 13.5 in
